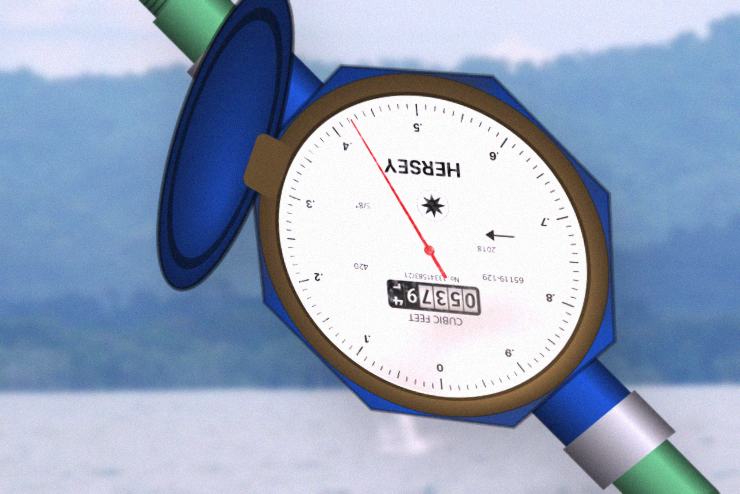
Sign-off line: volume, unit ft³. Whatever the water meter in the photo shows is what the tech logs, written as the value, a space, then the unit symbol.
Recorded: 53794.42 ft³
